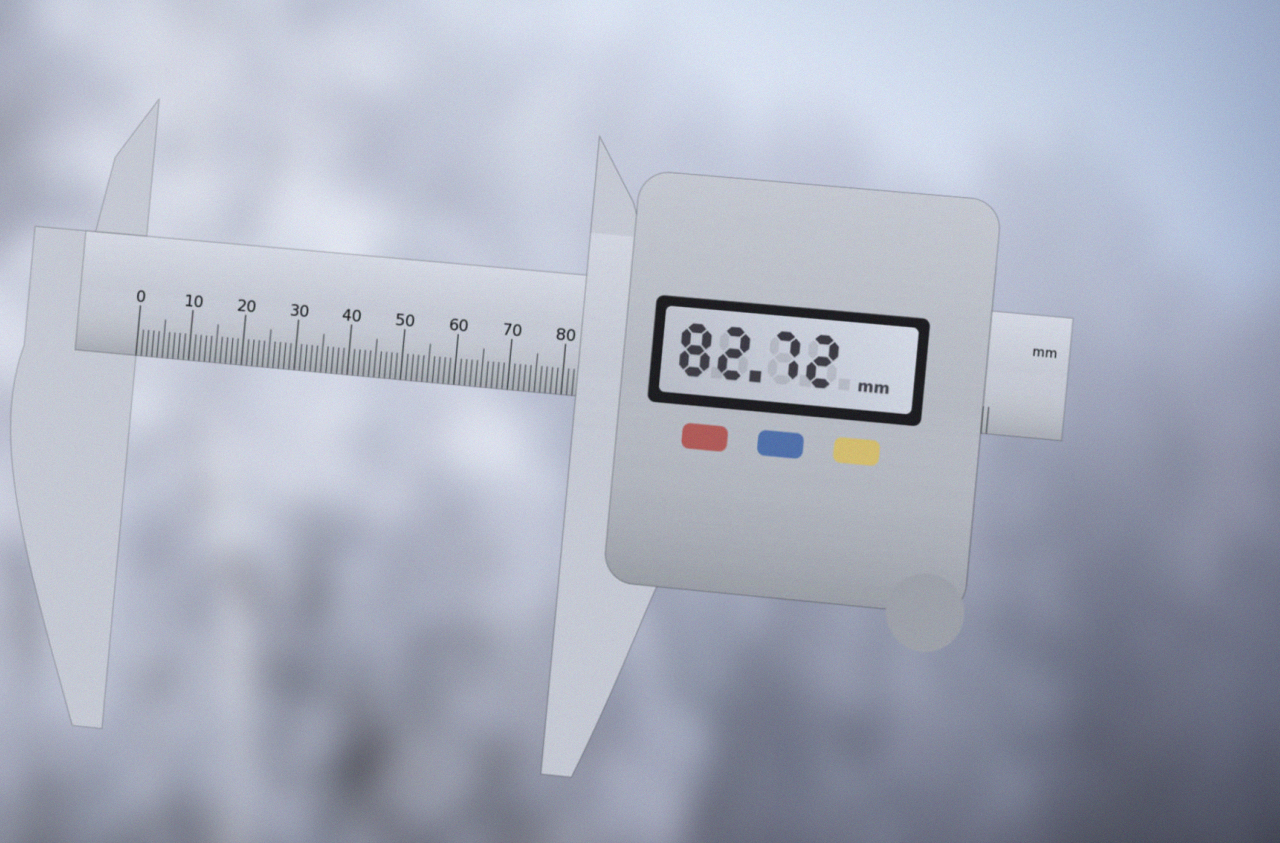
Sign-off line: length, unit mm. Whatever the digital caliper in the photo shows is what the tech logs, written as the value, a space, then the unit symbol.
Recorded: 82.72 mm
